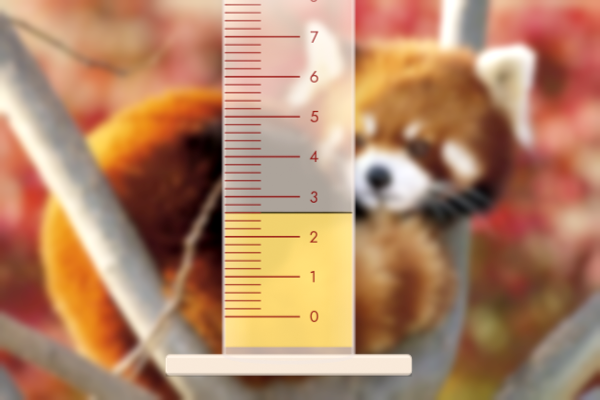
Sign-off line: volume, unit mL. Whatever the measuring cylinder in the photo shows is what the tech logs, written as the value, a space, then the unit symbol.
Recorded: 2.6 mL
